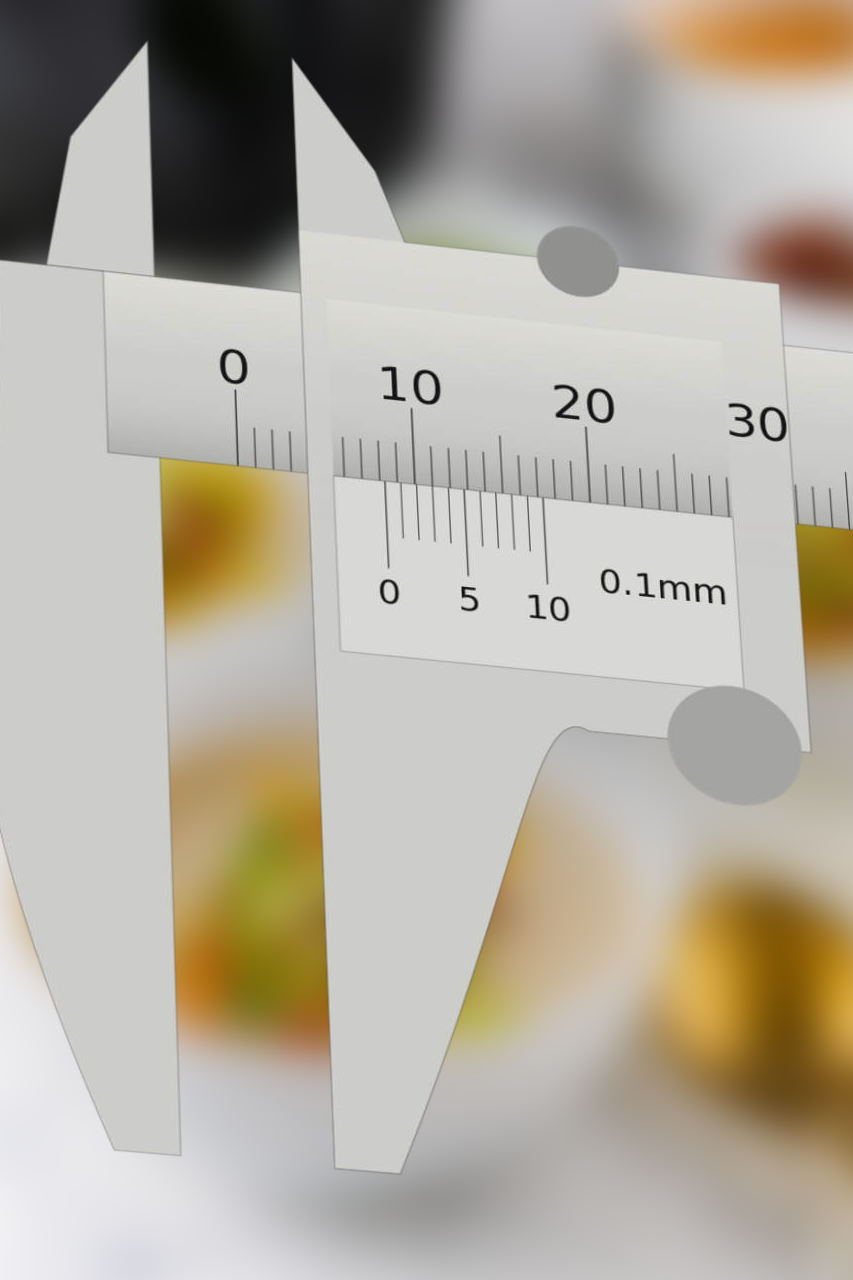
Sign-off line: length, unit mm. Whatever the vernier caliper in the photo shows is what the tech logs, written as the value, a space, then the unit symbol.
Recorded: 8.3 mm
